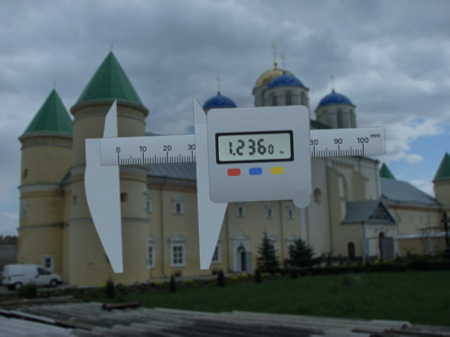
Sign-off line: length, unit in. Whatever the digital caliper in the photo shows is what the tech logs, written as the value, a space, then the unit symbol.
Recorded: 1.2360 in
